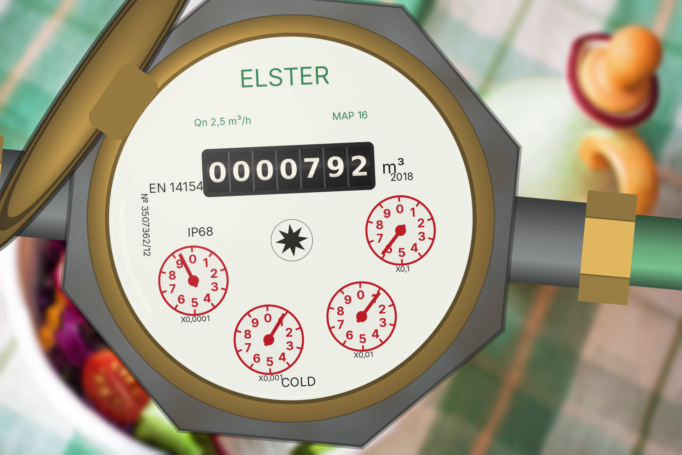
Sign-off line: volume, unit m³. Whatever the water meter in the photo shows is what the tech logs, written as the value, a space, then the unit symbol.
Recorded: 792.6109 m³
